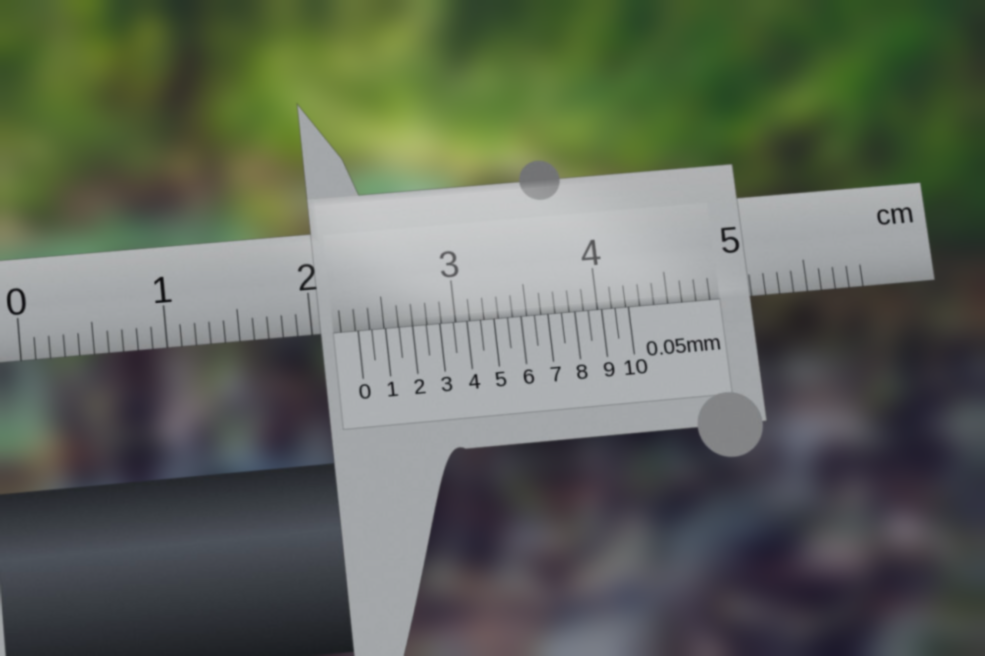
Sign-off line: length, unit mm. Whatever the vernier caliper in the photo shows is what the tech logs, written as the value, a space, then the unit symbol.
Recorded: 23.2 mm
